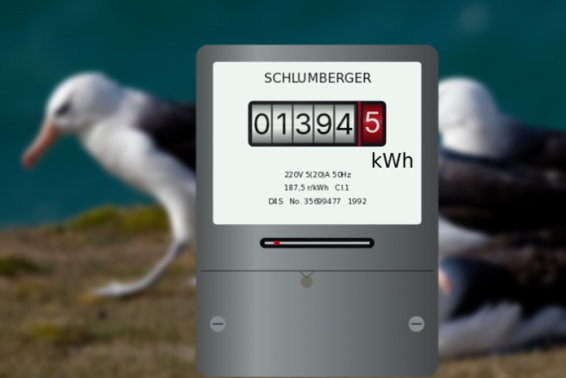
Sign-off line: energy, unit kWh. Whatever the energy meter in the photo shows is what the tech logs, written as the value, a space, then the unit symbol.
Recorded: 1394.5 kWh
